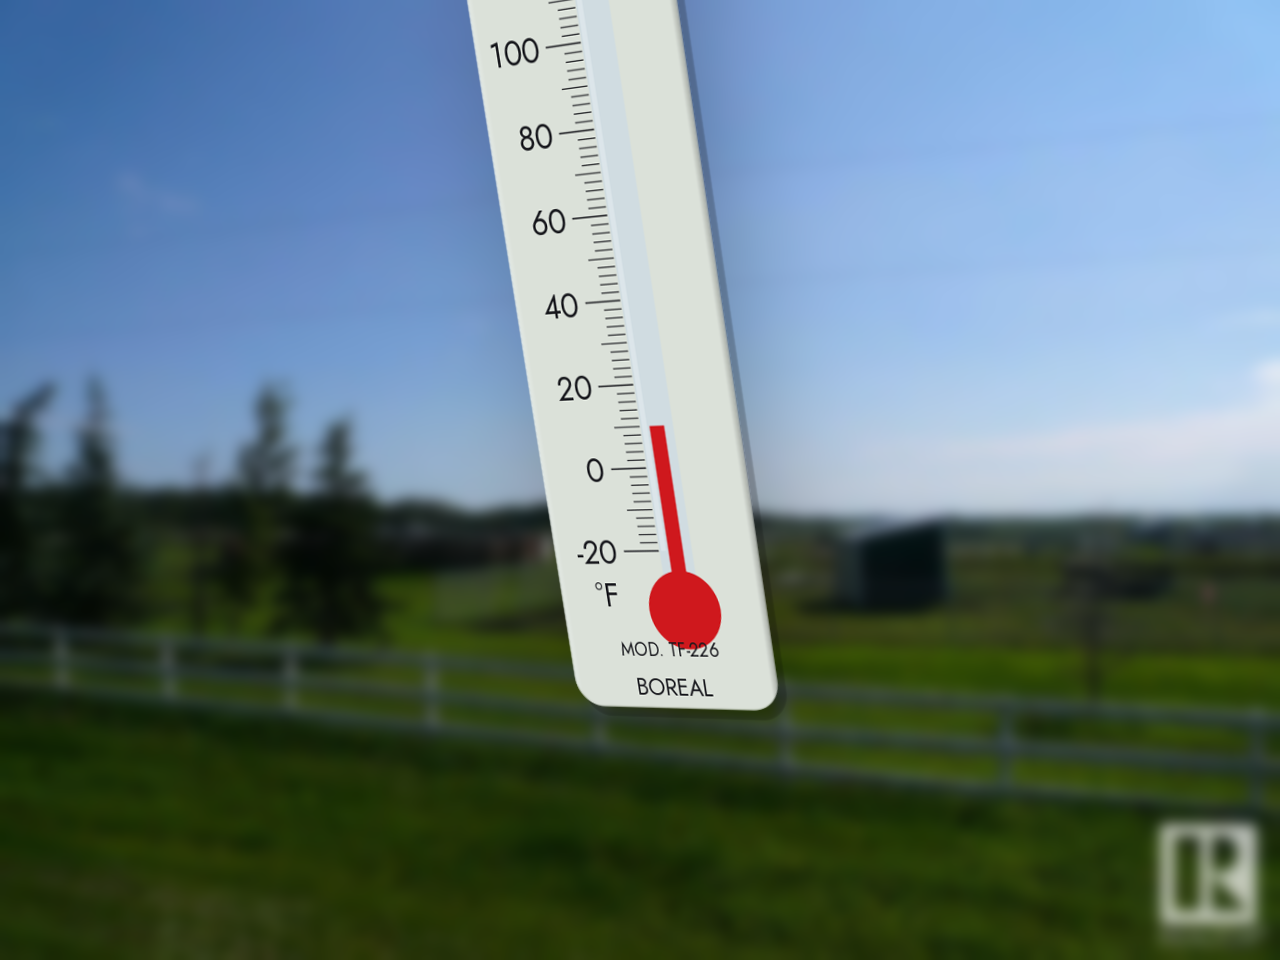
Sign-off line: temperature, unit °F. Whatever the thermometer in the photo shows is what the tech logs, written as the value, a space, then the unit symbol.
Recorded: 10 °F
